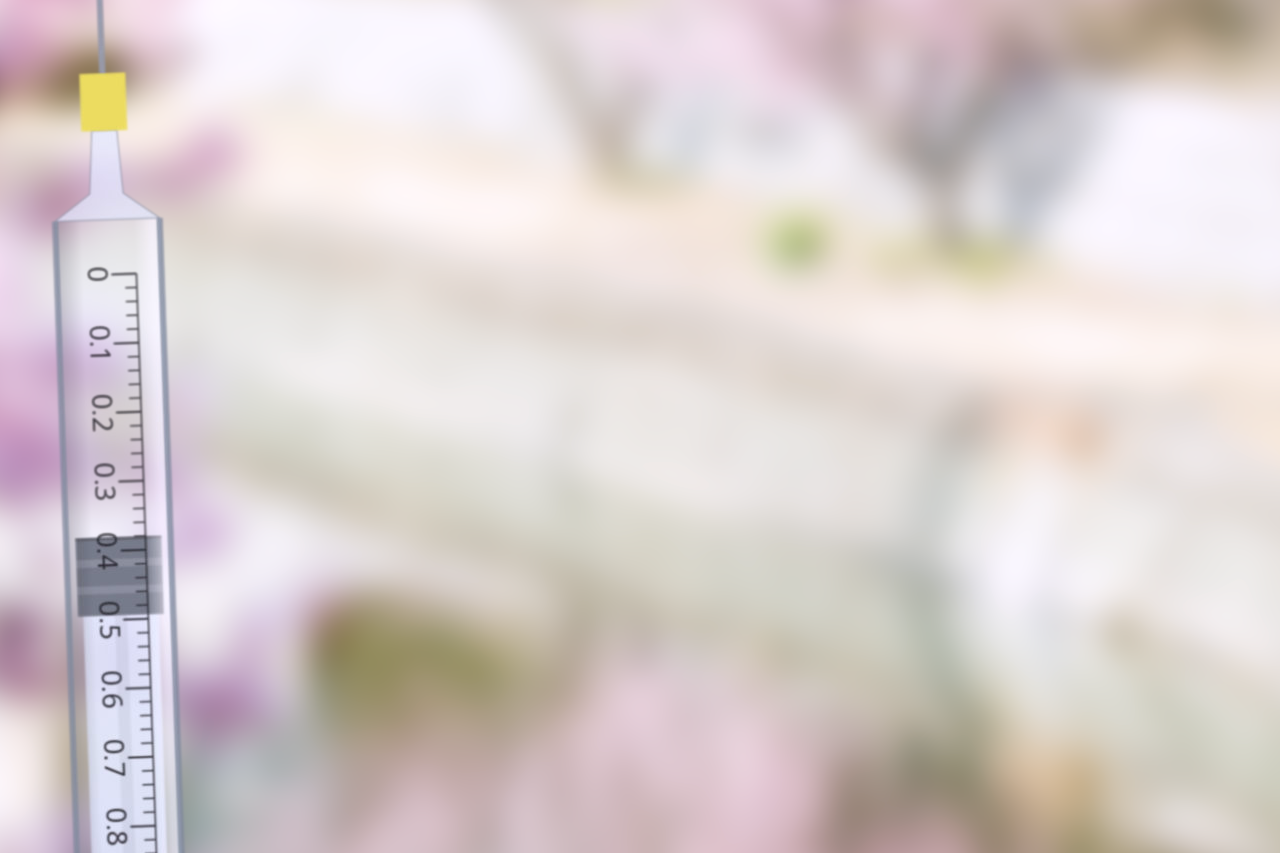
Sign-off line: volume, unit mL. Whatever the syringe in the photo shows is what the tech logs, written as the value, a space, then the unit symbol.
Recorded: 0.38 mL
